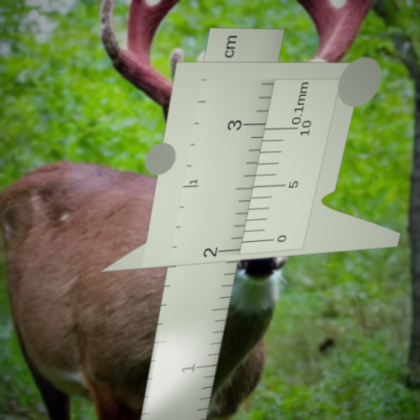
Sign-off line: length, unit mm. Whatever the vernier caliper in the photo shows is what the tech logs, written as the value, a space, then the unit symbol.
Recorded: 20.6 mm
